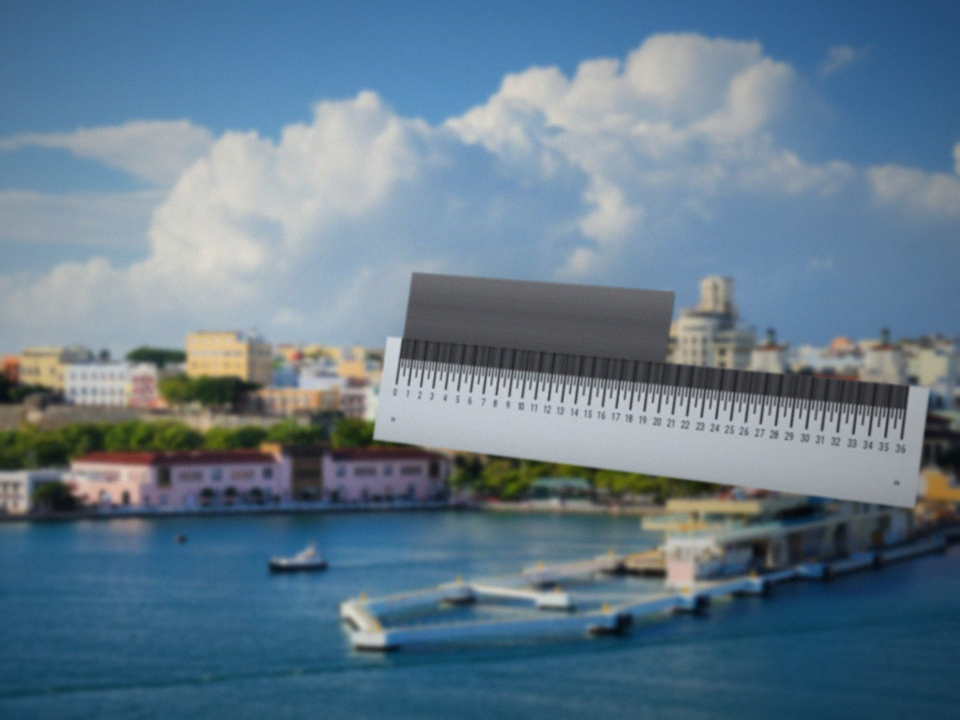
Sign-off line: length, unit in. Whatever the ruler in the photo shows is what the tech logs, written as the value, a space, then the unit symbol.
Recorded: 20 in
